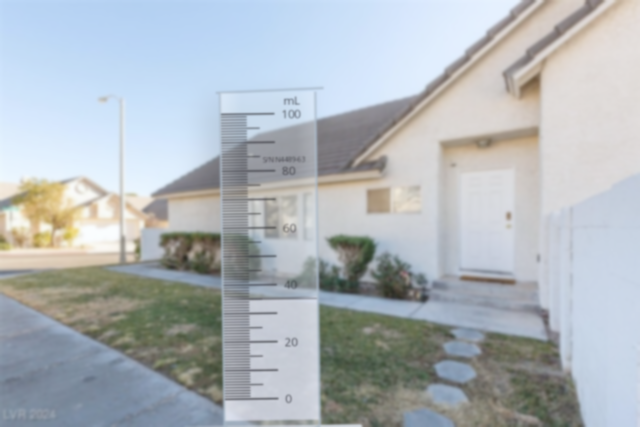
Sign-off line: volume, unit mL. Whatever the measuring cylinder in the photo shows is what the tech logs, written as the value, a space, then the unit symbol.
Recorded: 35 mL
